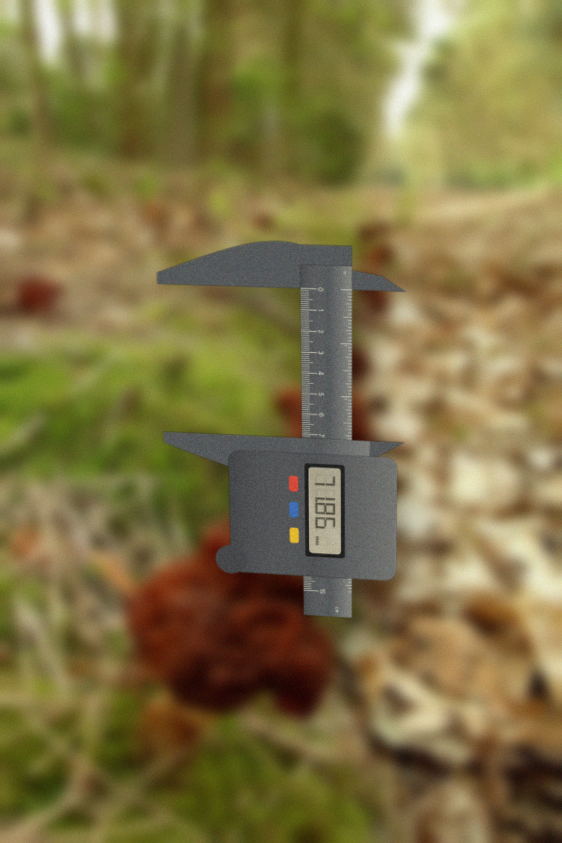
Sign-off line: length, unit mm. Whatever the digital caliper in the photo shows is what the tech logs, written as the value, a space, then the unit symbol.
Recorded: 71.86 mm
